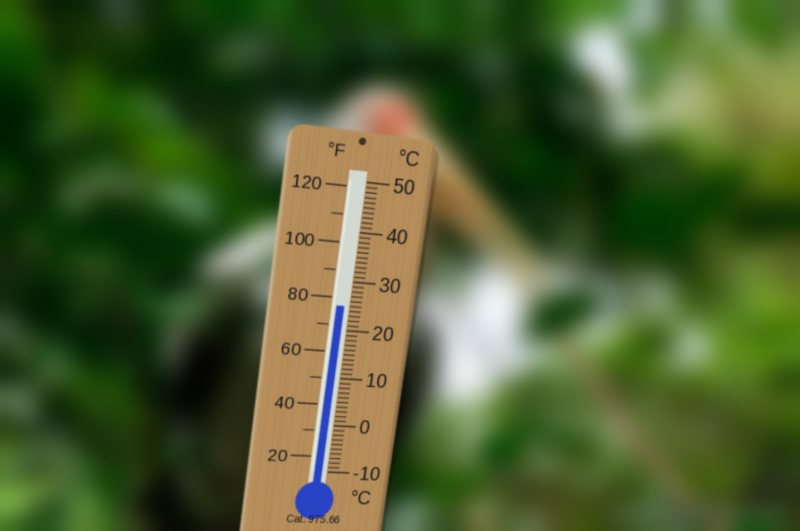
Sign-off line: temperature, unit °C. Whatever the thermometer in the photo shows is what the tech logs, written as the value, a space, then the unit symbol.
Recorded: 25 °C
